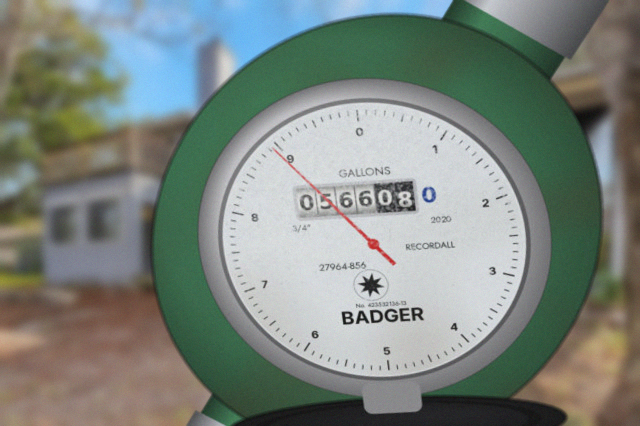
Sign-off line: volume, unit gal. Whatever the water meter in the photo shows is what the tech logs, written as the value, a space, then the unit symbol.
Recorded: 566078.9 gal
